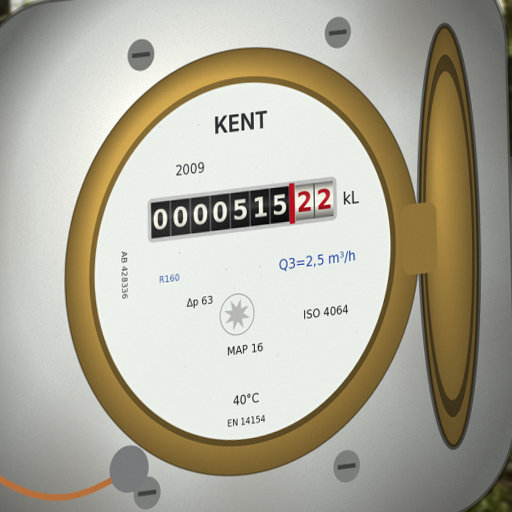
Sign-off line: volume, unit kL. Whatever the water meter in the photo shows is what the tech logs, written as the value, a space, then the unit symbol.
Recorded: 515.22 kL
